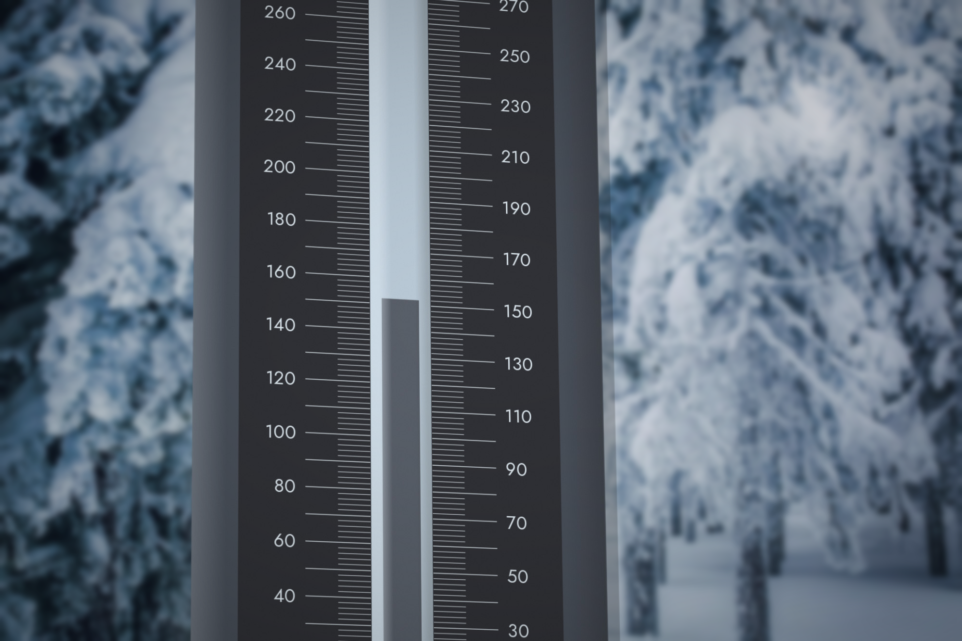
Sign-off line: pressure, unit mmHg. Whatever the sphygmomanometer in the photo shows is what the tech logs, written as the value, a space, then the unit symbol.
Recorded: 152 mmHg
